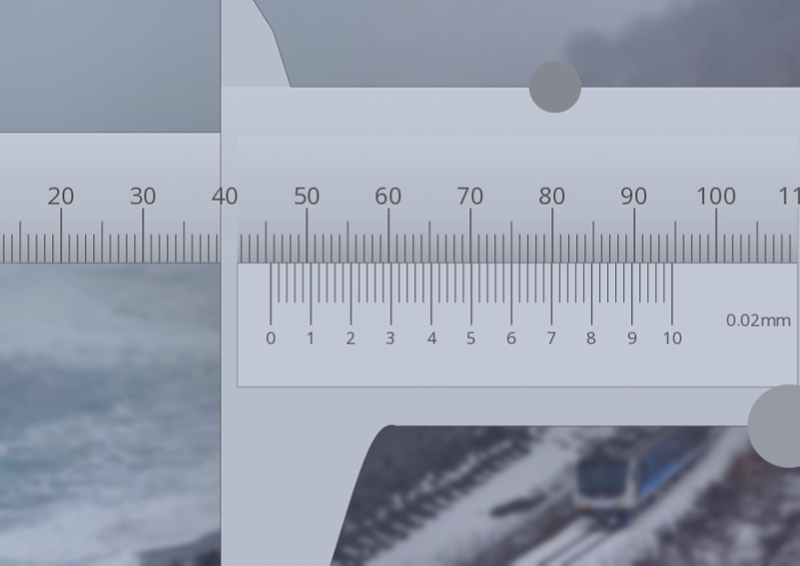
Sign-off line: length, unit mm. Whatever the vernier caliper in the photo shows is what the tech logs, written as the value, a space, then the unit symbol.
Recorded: 45.6 mm
